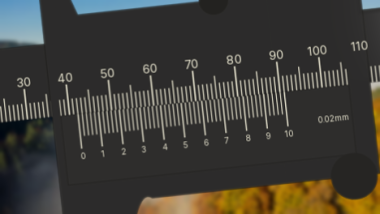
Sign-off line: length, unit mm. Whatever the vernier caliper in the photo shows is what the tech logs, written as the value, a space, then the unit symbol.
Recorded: 42.0 mm
